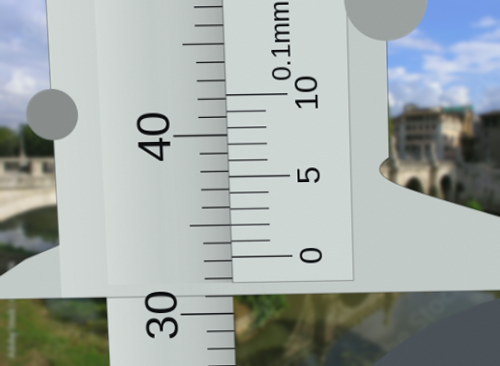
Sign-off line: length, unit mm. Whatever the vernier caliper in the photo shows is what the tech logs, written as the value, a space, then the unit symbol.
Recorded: 33.2 mm
